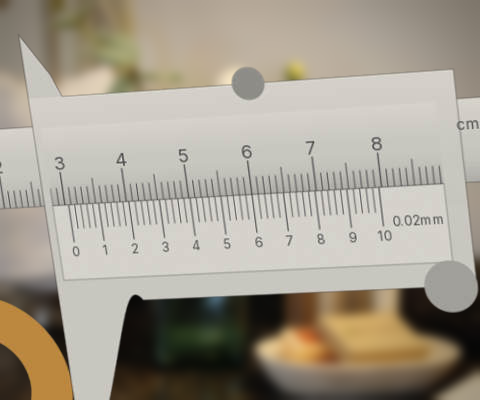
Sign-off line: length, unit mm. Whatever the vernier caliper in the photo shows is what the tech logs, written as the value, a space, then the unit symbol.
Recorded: 30.6 mm
